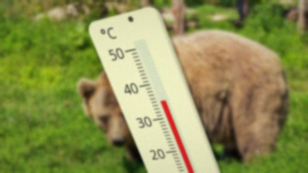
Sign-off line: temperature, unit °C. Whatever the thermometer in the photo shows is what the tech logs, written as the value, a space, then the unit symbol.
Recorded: 35 °C
